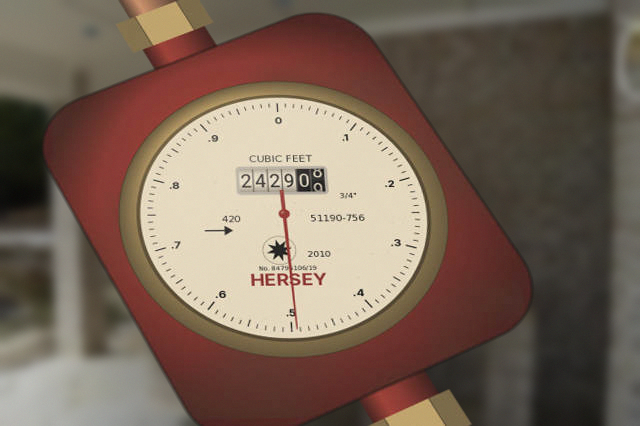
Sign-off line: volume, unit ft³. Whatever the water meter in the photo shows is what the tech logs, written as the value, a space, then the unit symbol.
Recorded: 242908.49 ft³
